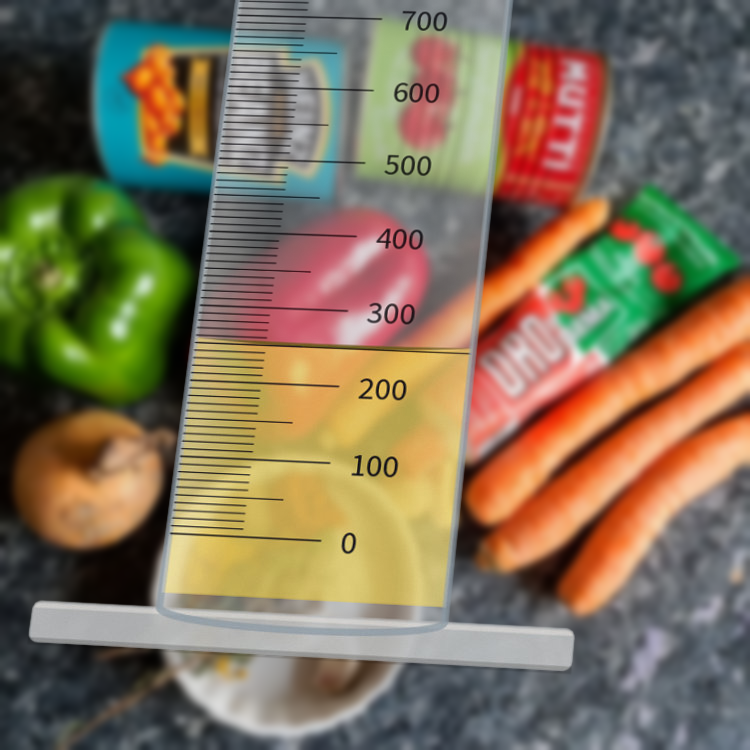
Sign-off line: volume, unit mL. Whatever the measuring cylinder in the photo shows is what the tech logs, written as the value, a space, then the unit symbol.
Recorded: 250 mL
